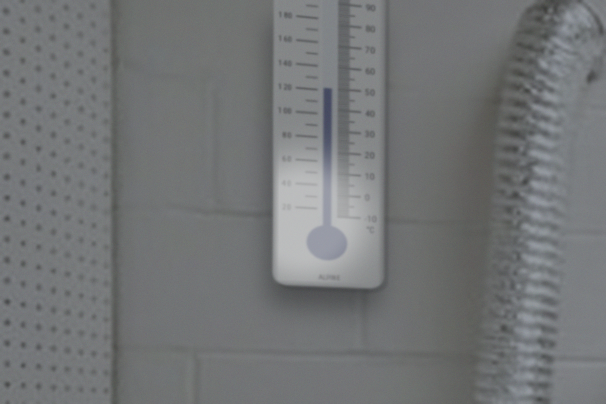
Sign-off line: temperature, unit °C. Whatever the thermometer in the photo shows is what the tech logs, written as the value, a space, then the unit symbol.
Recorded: 50 °C
